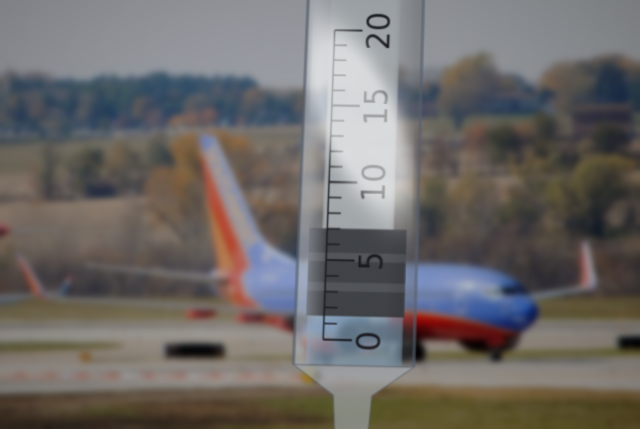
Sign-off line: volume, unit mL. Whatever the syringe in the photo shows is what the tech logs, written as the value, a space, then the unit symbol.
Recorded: 1.5 mL
